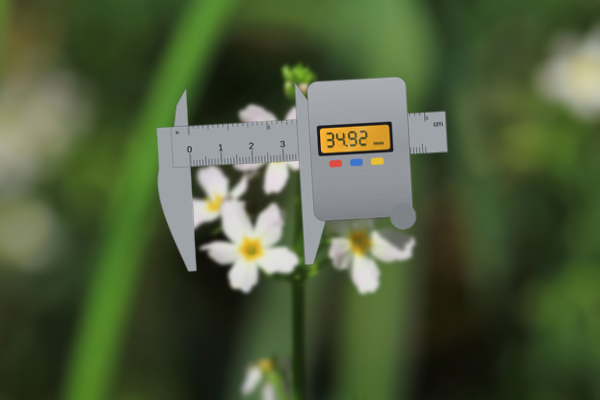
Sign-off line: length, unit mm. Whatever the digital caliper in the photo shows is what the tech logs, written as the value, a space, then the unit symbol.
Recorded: 34.92 mm
